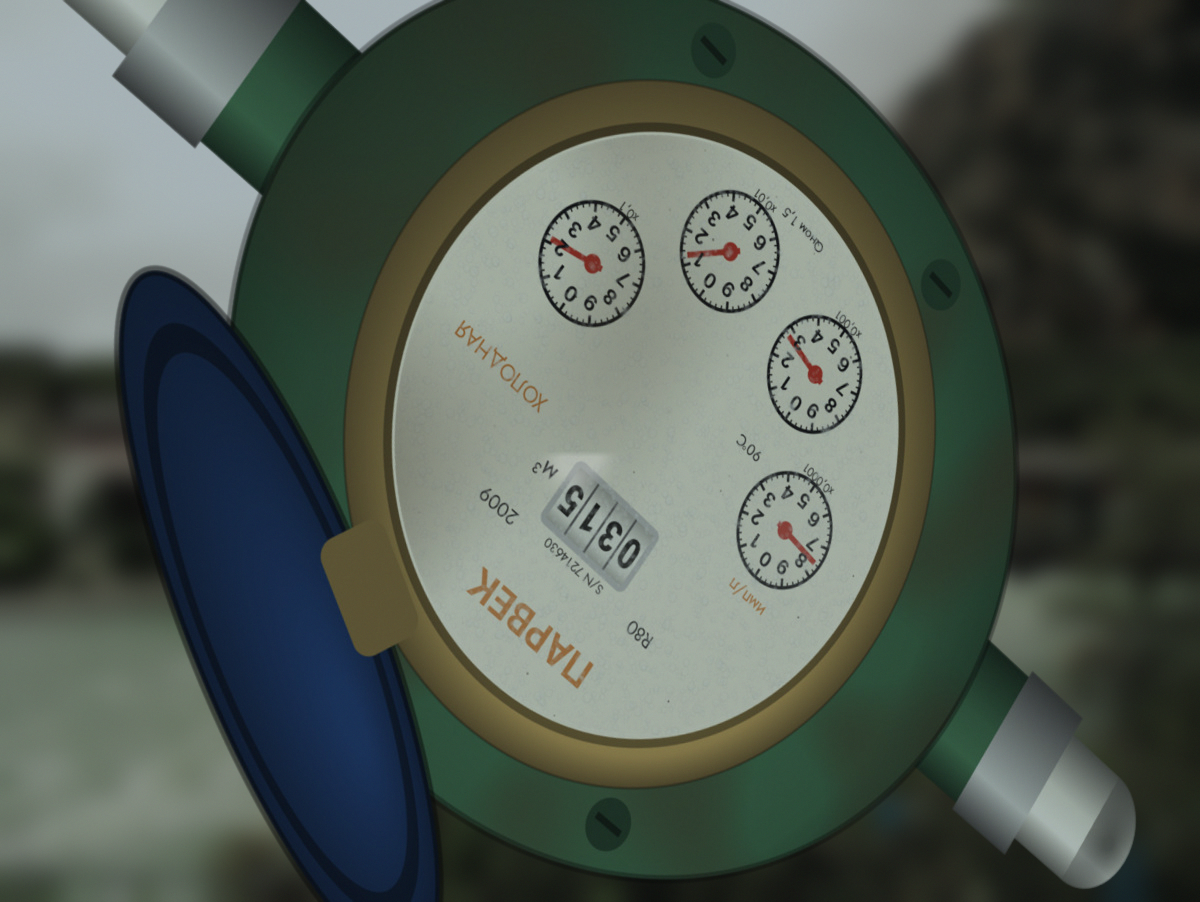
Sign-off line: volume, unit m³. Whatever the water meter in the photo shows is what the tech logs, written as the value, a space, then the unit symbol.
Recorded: 315.2127 m³
